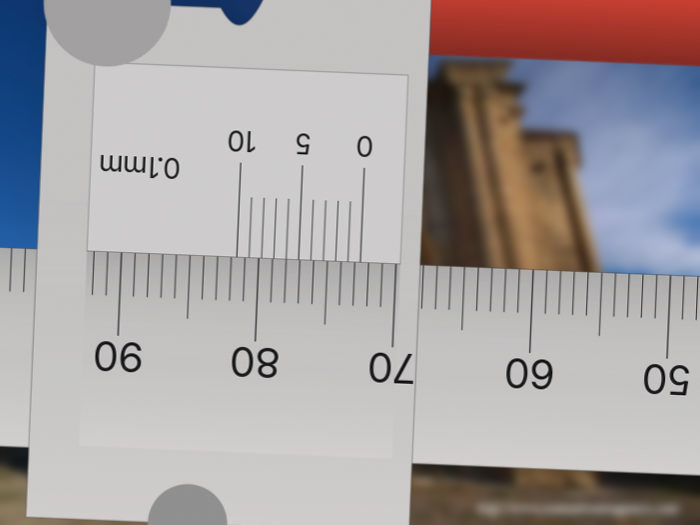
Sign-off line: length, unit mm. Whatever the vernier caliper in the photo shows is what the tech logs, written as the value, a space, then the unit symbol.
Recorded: 72.6 mm
